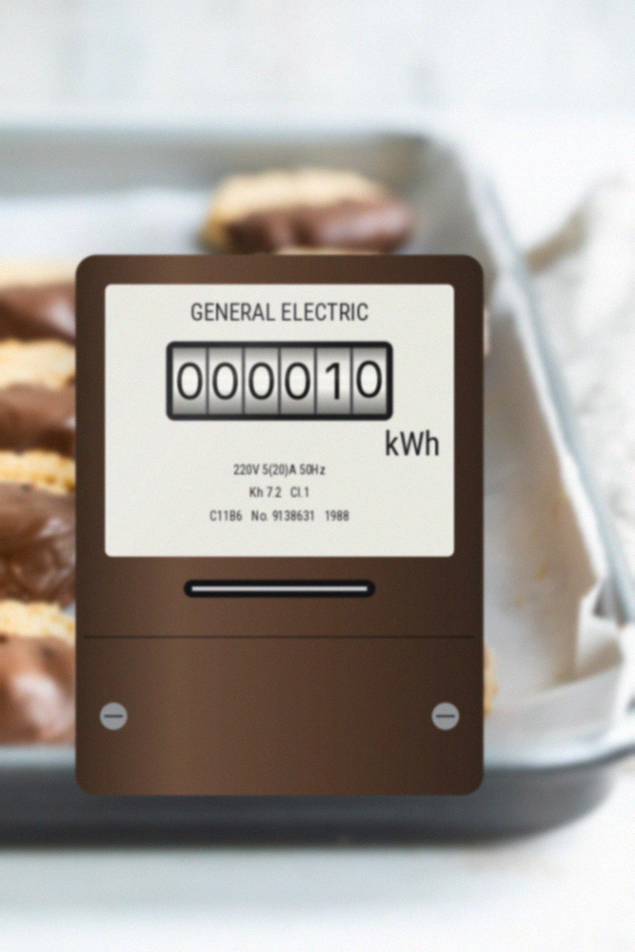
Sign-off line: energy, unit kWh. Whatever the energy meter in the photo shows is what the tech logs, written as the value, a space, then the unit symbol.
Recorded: 10 kWh
